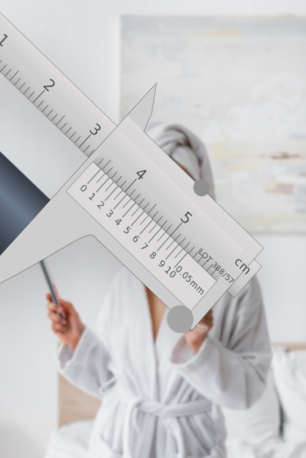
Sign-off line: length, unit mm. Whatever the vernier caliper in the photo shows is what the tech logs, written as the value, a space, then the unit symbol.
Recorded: 34.8 mm
